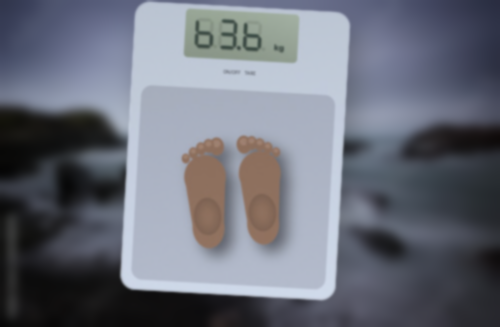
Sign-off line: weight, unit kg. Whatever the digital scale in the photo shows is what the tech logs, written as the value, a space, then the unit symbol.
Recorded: 63.6 kg
